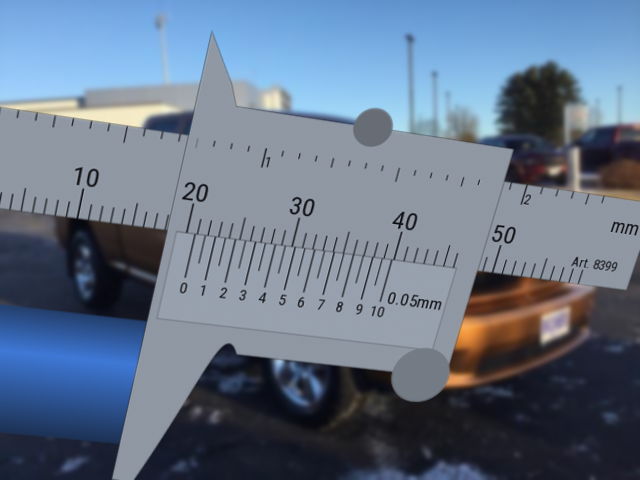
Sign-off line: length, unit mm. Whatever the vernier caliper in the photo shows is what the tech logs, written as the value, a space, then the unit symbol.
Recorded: 20.8 mm
